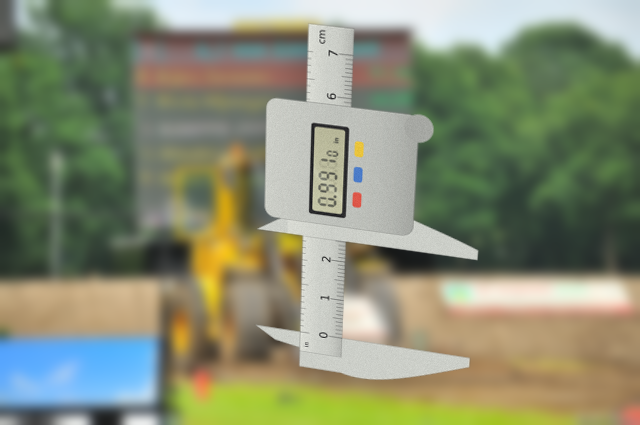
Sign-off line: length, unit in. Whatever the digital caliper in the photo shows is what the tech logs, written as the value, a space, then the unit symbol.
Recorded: 0.9910 in
